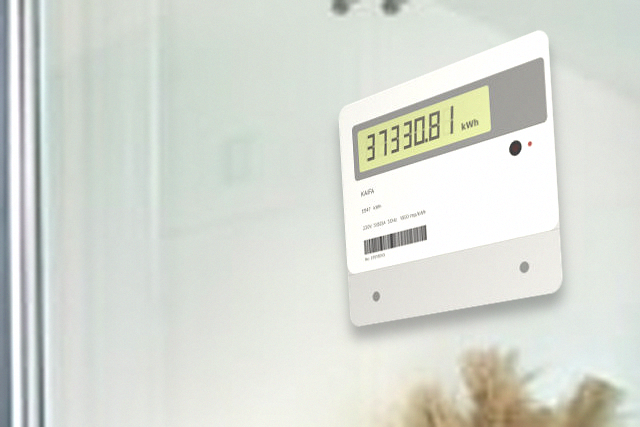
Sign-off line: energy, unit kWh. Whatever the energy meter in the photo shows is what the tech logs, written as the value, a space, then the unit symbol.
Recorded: 37330.81 kWh
